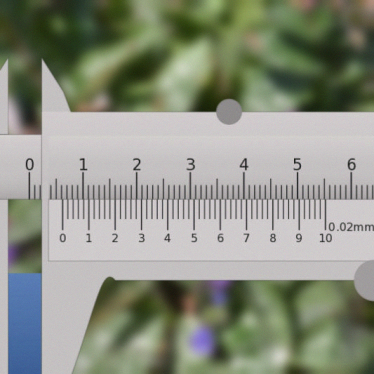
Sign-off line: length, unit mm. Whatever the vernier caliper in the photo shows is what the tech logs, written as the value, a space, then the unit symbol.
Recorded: 6.2 mm
